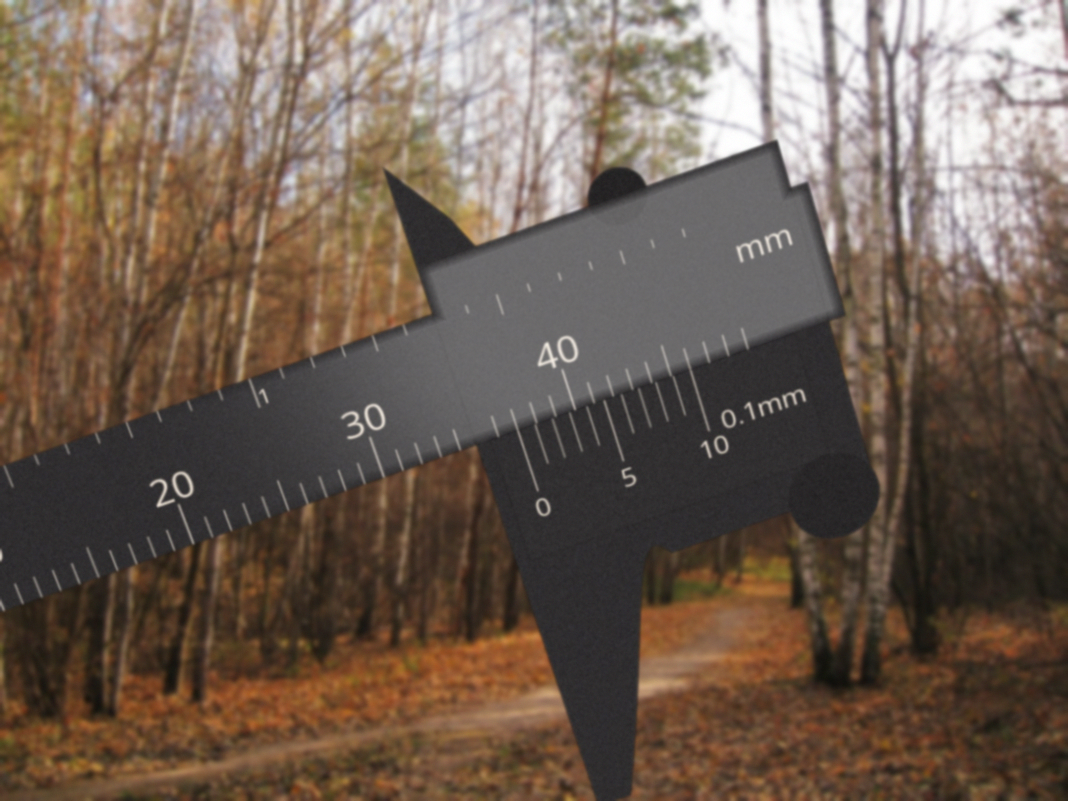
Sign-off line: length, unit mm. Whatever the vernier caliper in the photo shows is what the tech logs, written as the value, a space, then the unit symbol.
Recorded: 37.0 mm
